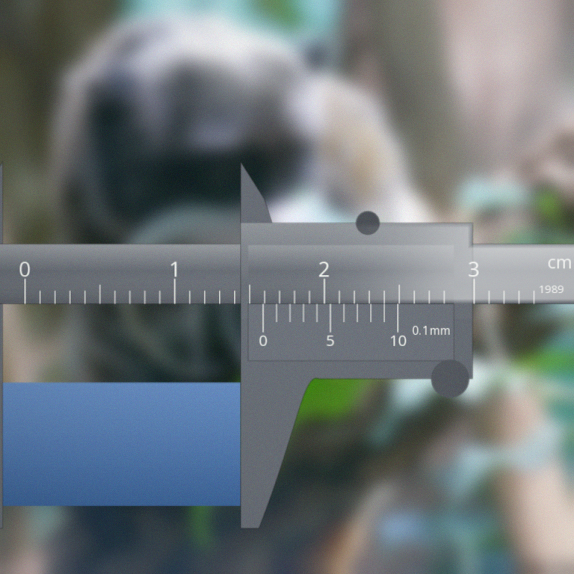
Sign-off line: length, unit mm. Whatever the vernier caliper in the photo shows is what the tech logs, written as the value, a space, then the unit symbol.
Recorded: 15.9 mm
